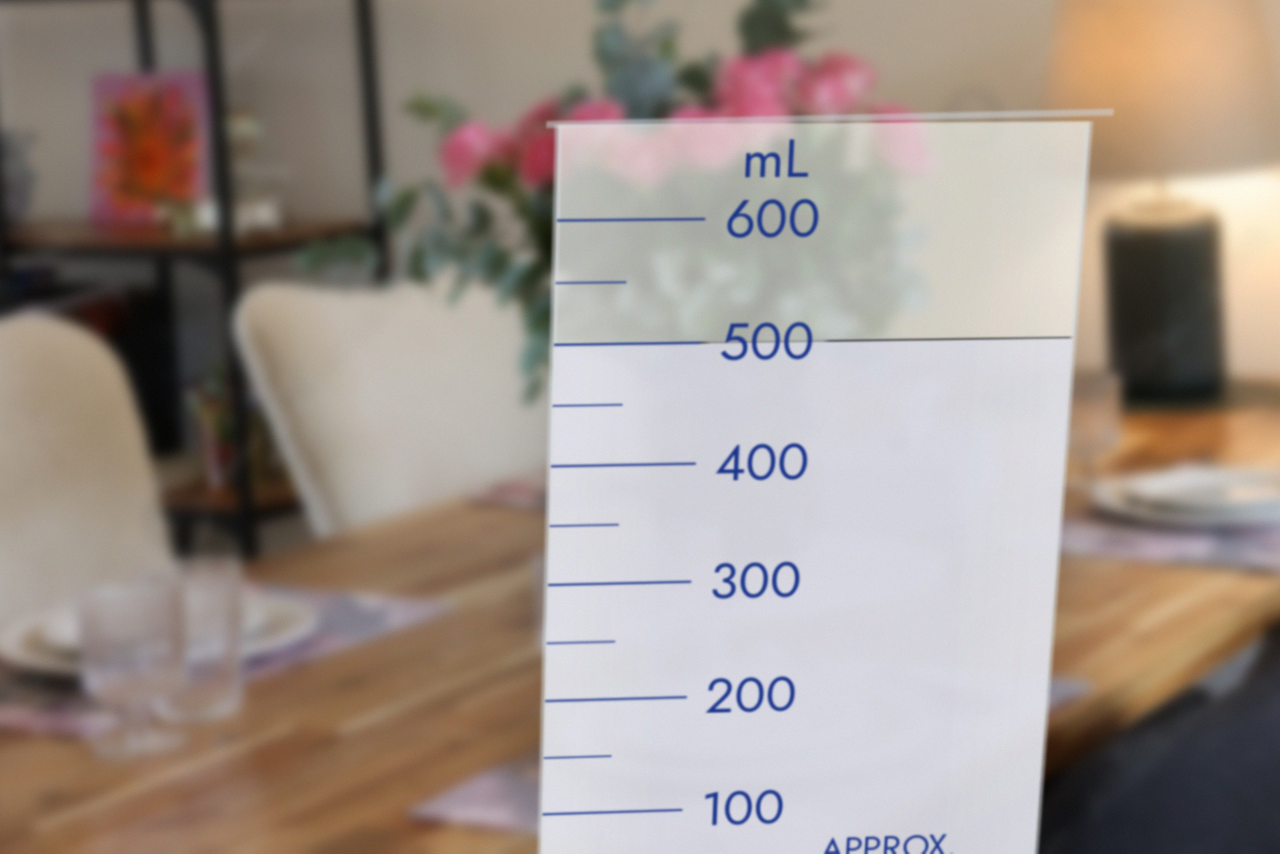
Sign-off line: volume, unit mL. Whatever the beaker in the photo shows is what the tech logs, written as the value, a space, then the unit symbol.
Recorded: 500 mL
